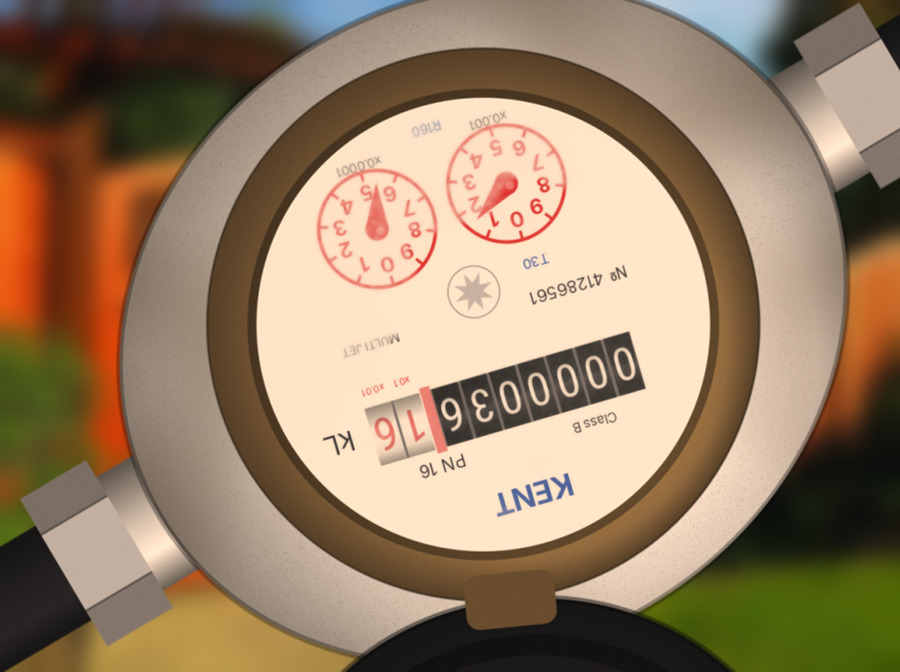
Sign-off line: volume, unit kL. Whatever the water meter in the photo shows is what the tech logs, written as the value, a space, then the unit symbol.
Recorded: 36.1615 kL
